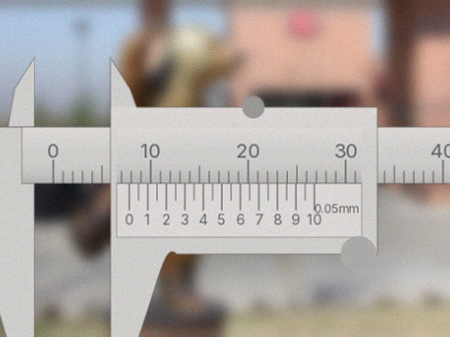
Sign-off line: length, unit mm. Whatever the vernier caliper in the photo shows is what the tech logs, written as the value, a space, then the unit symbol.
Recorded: 7.8 mm
